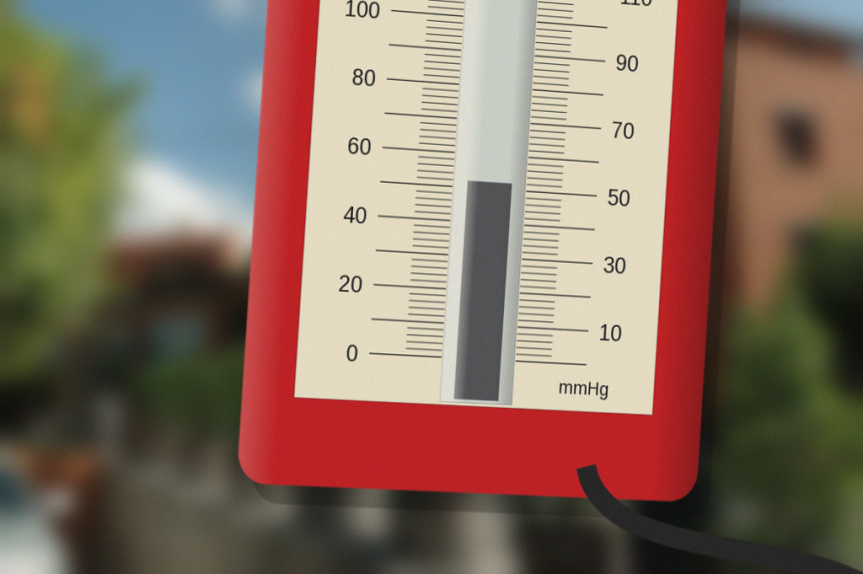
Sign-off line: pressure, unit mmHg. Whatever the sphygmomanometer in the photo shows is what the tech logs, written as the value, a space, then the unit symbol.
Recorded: 52 mmHg
